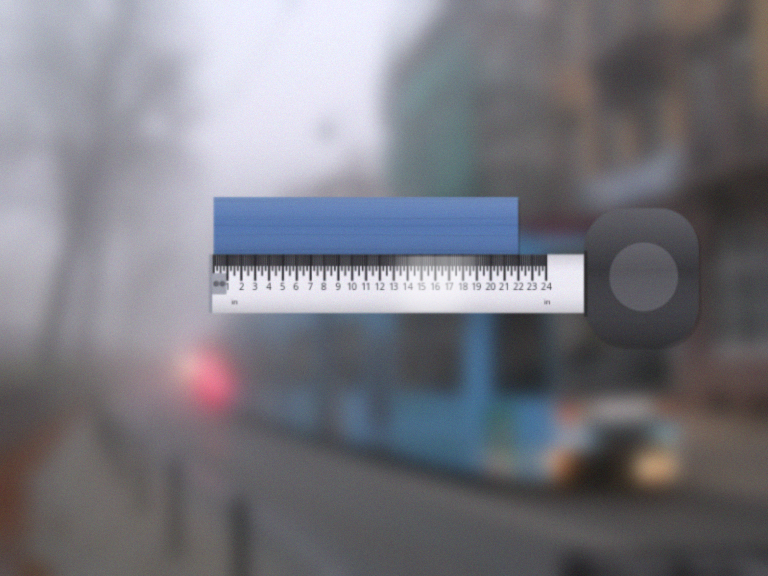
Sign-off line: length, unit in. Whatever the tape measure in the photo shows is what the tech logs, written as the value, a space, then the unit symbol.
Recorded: 22 in
